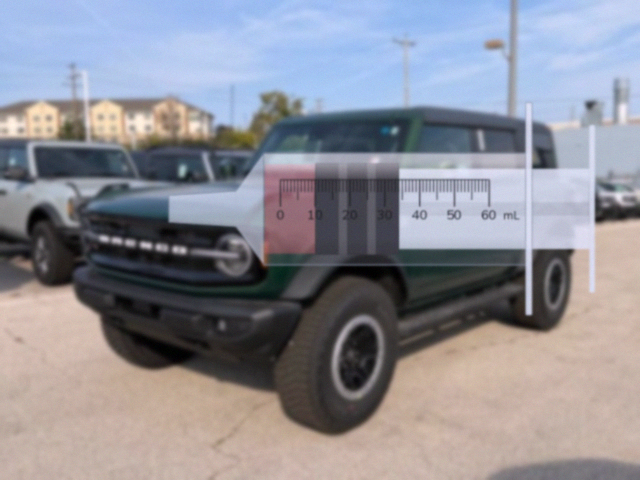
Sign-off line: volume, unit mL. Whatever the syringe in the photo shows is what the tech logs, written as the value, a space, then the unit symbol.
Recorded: 10 mL
